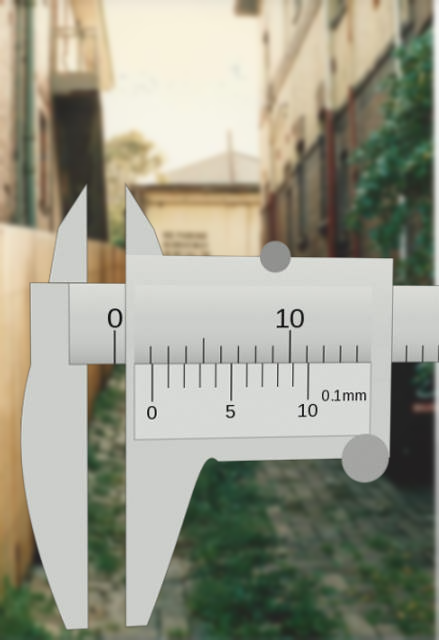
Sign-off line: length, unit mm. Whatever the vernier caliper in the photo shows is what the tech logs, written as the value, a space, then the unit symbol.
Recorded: 2.1 mm
